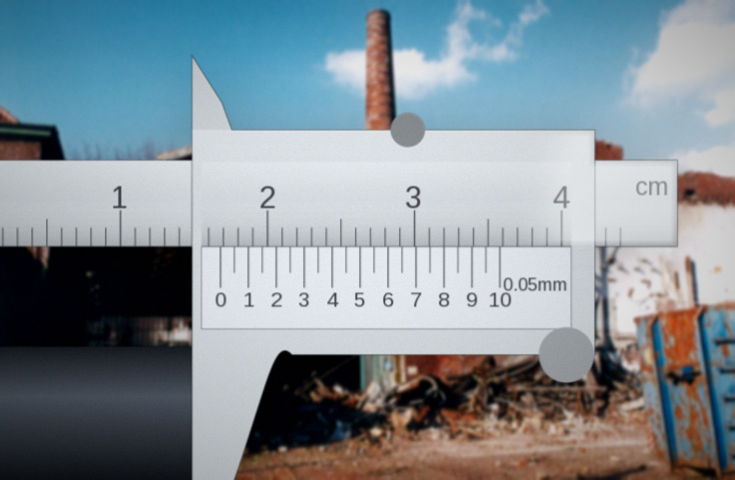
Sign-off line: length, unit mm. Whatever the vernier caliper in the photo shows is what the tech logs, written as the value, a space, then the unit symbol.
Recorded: 16.8 mm
